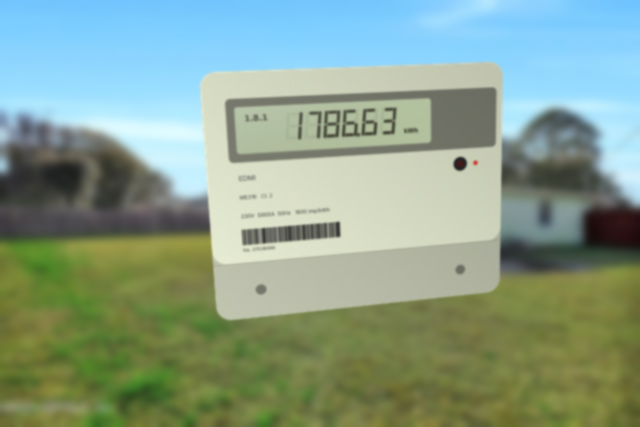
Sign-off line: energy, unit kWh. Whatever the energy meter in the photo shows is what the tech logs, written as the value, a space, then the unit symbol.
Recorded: 1786.63 kWh
